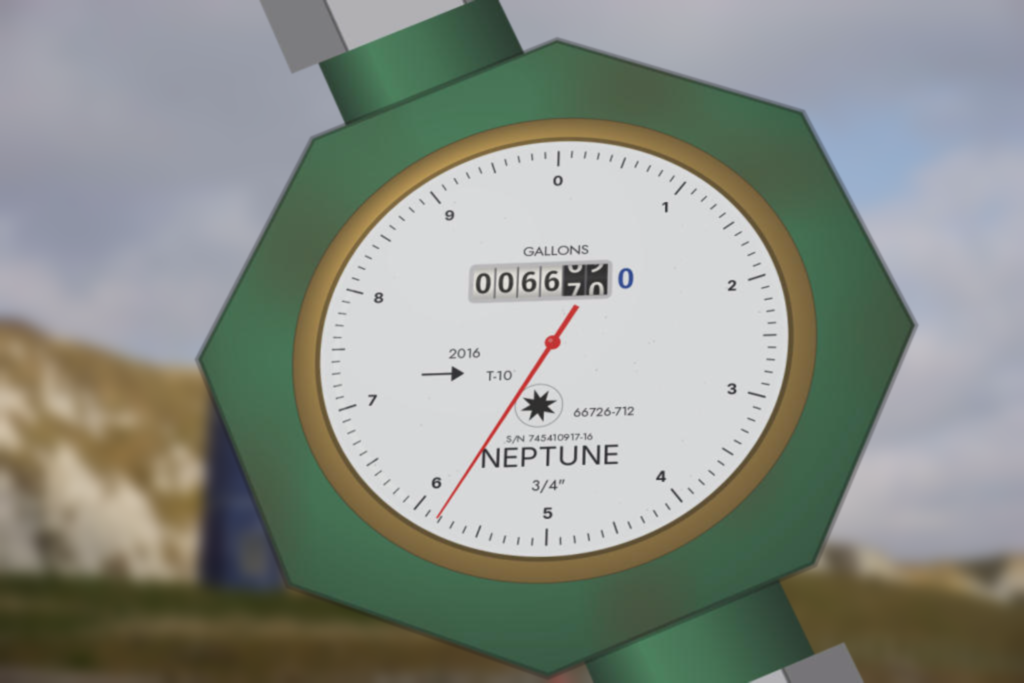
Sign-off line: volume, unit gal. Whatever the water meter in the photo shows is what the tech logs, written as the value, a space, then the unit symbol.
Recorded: 66695.8 gal
